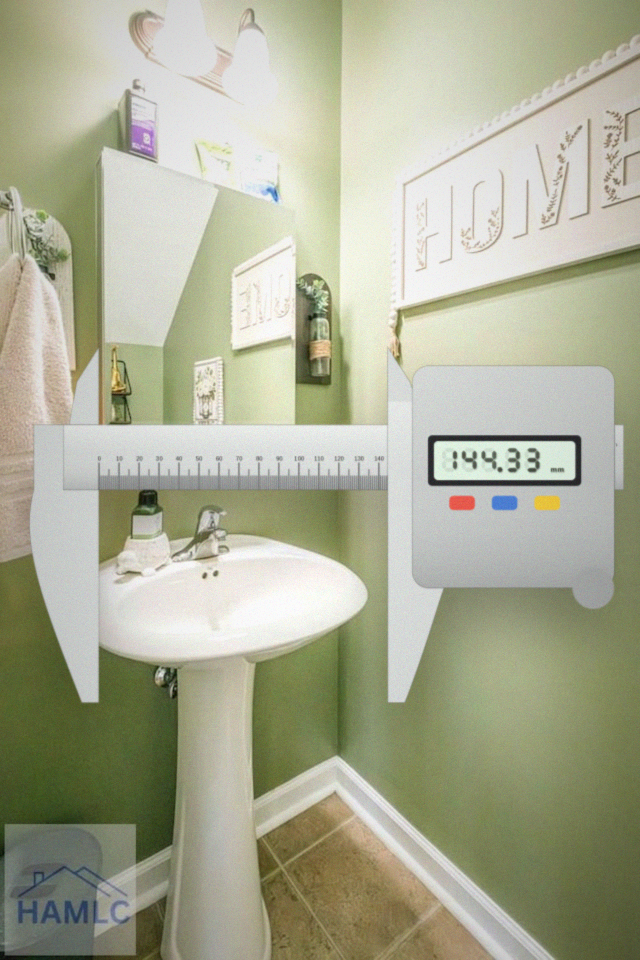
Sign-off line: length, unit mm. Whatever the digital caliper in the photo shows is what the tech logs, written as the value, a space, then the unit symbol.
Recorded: 144.33 mm
